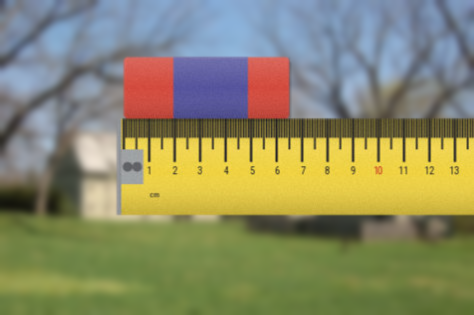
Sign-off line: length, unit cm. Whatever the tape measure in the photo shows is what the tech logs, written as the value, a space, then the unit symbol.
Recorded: 6.5 cm
